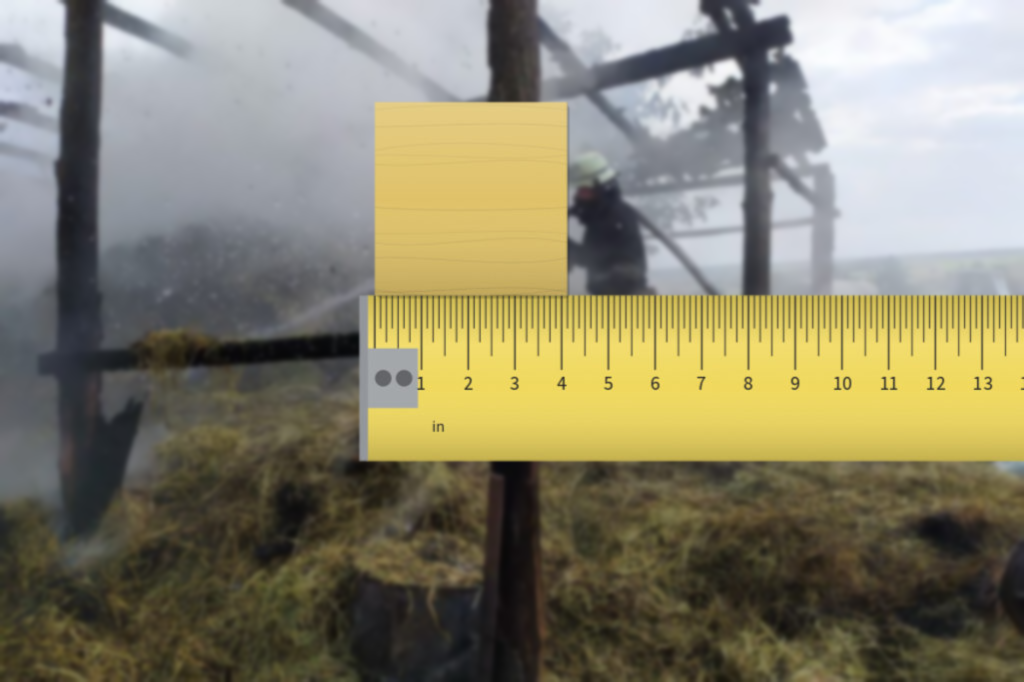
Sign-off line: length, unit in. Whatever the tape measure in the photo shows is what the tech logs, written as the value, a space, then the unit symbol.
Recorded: 4.125 in
